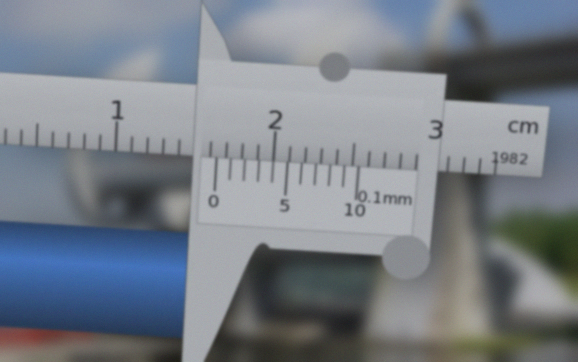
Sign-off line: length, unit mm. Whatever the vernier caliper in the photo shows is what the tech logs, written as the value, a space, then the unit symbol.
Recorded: 16.4 mm
